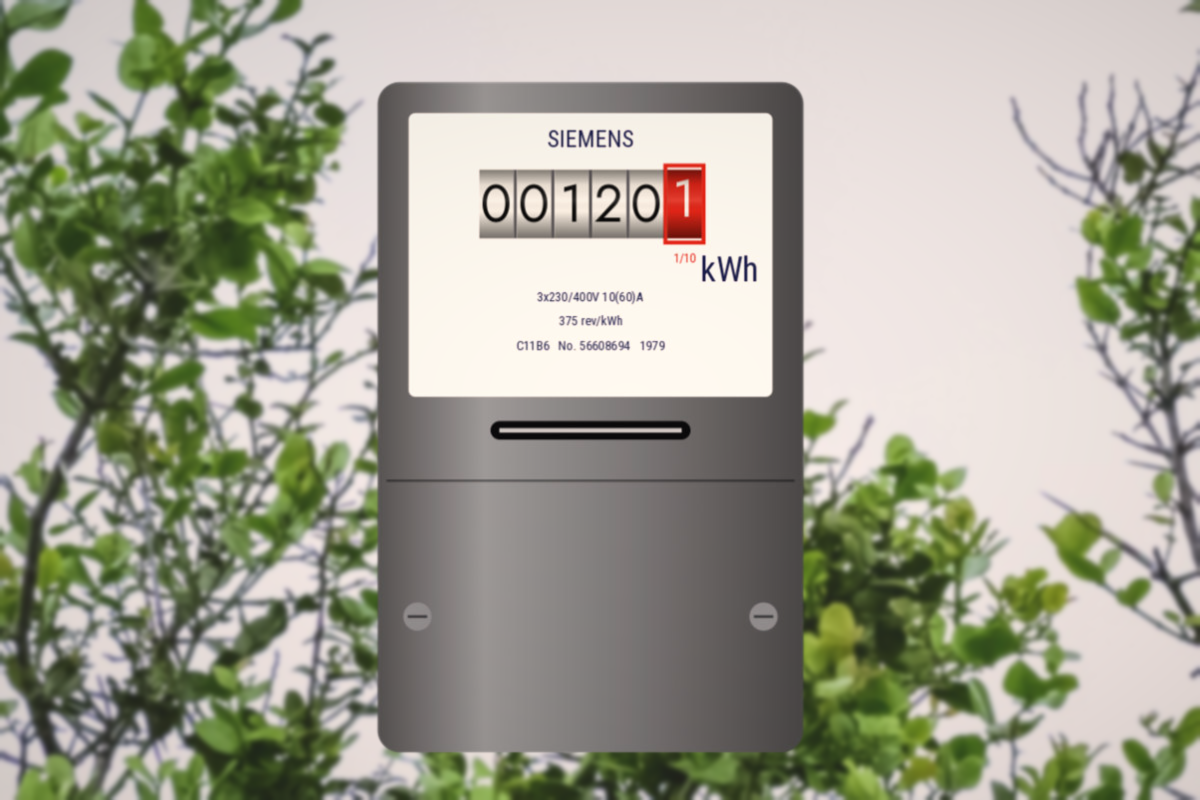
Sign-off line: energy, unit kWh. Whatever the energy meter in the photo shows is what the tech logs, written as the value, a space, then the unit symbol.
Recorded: 120.1 kWh
